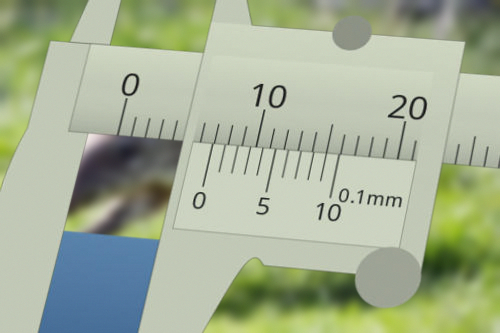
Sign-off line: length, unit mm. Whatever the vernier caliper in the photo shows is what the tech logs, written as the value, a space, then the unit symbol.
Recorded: 6.9 mm
